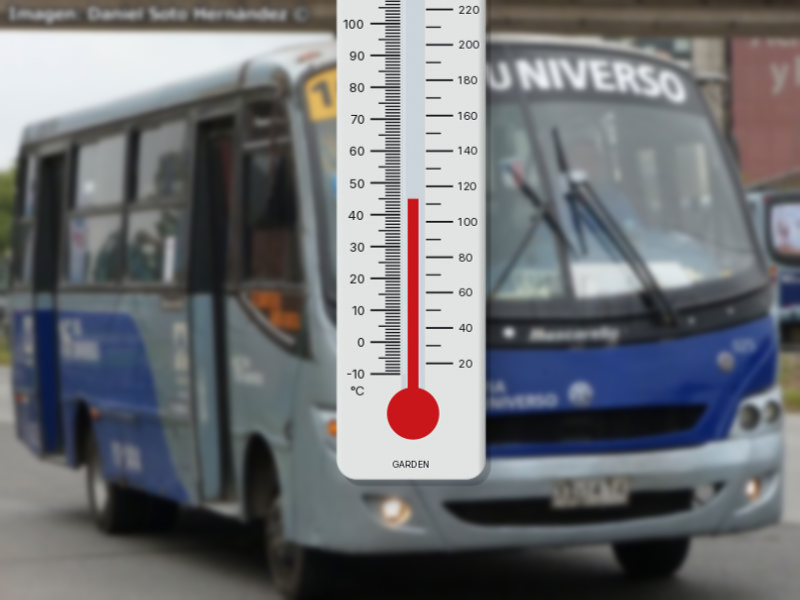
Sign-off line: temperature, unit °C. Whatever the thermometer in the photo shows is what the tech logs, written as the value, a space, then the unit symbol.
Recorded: 45 °C
